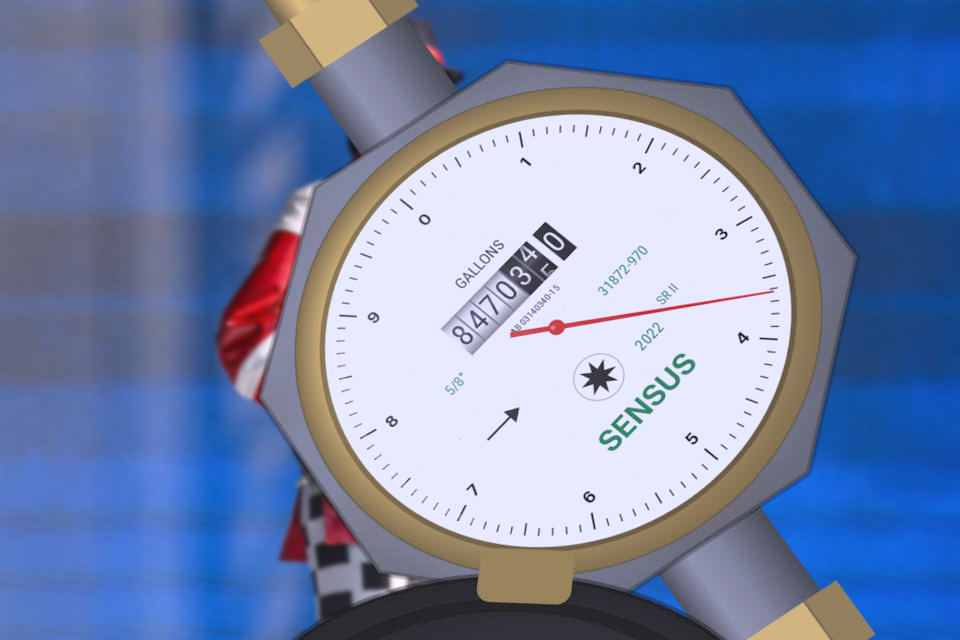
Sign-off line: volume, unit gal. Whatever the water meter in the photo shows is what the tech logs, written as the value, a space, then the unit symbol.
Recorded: 8470343.6 gal
